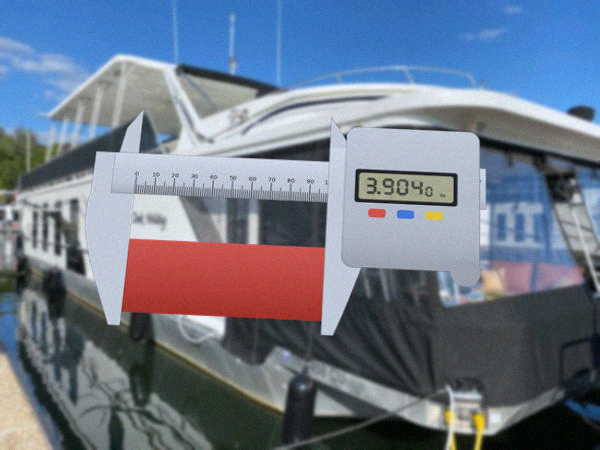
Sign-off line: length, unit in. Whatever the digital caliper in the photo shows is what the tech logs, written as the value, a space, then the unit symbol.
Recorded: 3.9040 in
